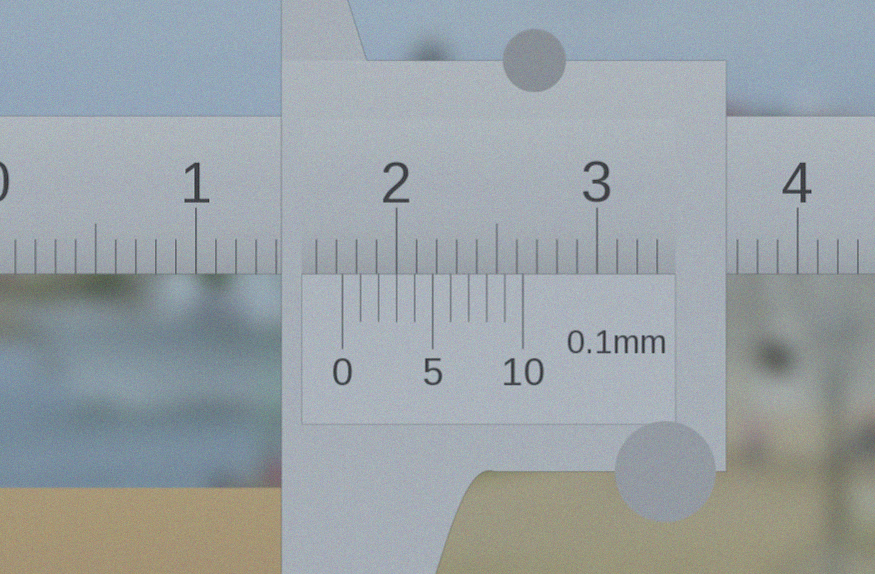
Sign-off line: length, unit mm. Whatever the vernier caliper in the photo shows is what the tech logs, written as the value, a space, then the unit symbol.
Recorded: 17.3 mm
